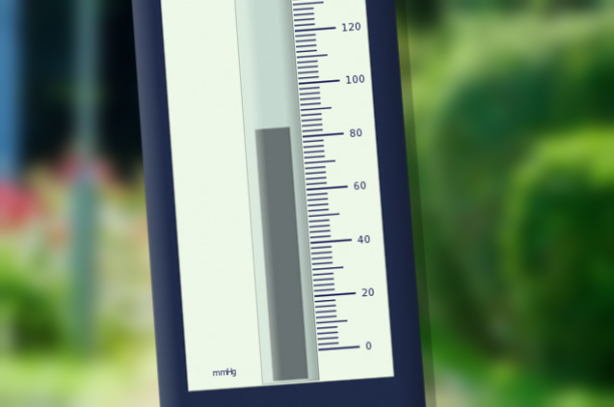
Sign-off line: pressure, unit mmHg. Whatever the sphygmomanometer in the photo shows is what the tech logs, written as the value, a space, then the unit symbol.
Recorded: 84 mmHg
